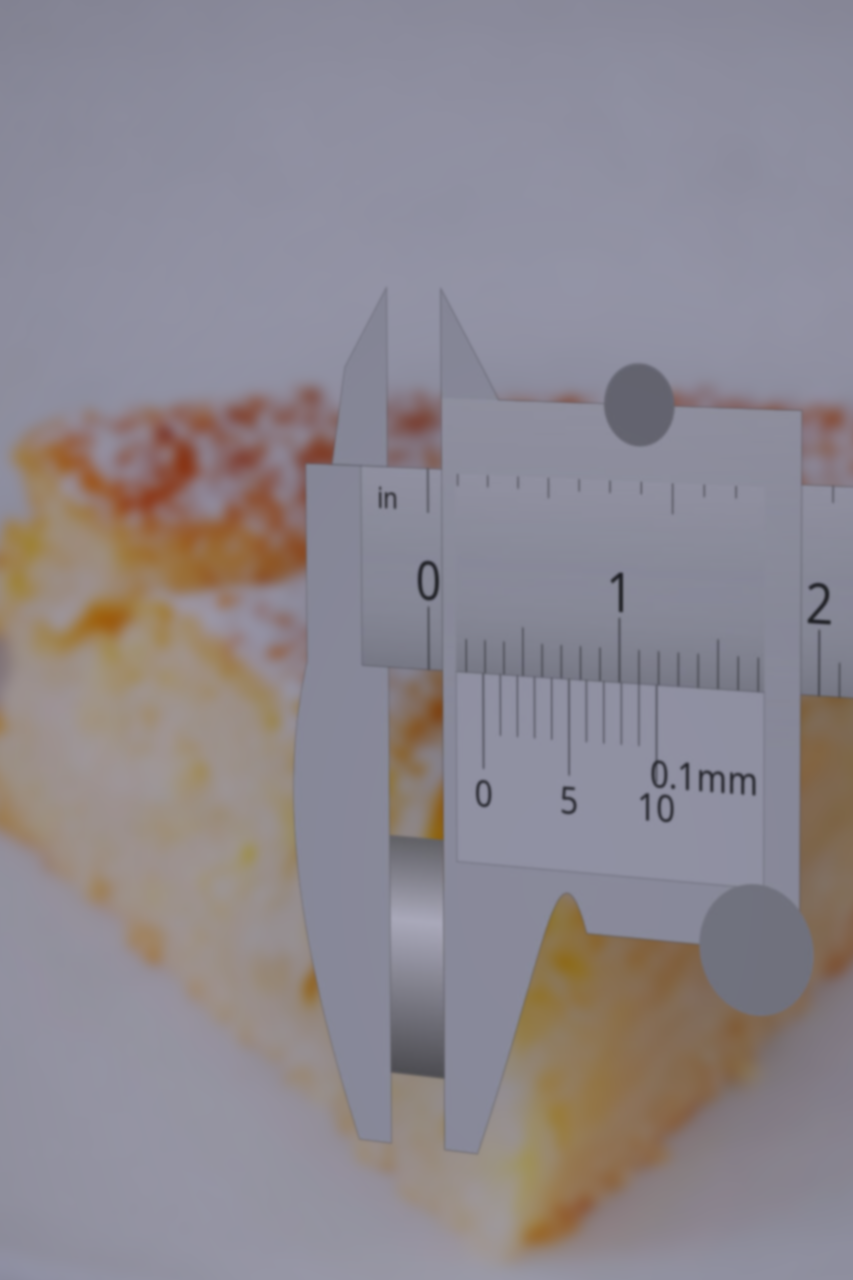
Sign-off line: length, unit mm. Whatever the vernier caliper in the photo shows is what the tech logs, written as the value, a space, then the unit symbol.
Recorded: 2.9 mm
